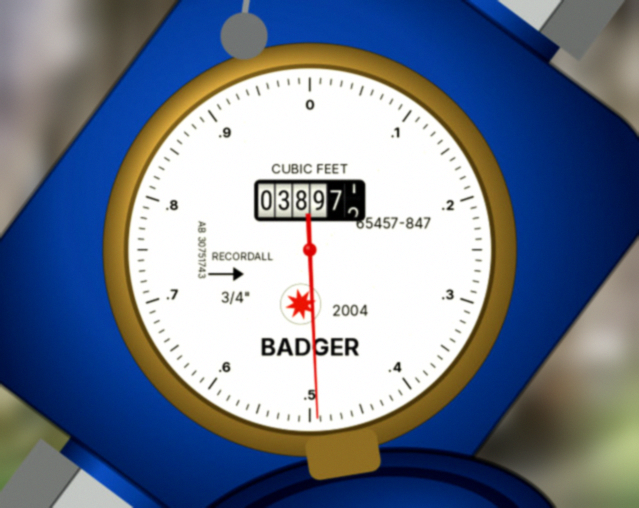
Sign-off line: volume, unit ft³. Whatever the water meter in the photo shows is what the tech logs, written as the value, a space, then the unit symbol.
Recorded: 38971.49 ft³
